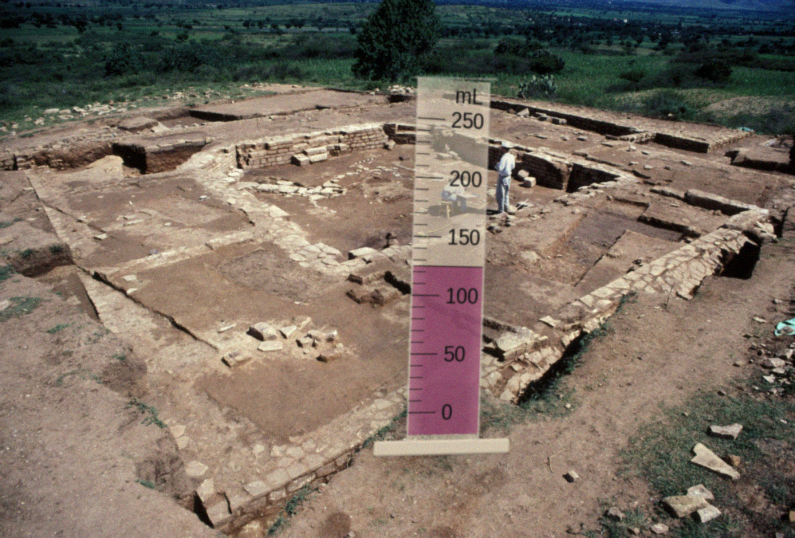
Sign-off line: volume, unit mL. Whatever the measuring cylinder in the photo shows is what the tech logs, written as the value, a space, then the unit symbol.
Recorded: 125 mL
